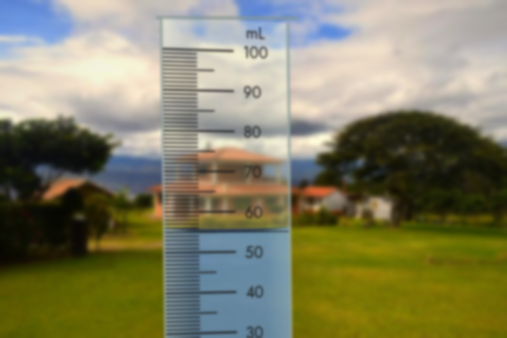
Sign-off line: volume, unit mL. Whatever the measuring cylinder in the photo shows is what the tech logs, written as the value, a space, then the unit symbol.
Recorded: 55 mL
